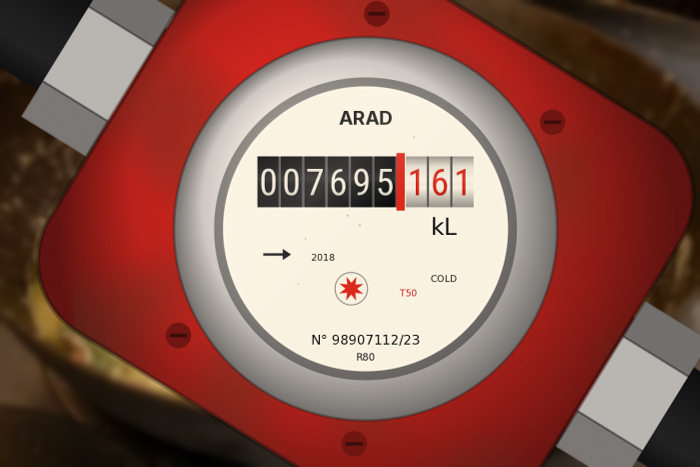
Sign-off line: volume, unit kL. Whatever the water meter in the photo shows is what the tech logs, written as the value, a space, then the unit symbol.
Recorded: 7695.161 kL
